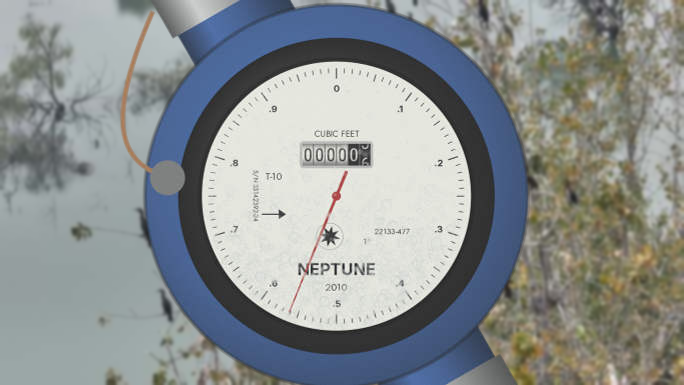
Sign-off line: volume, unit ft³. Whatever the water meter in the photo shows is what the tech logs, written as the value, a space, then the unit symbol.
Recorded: 5.56 ft³
